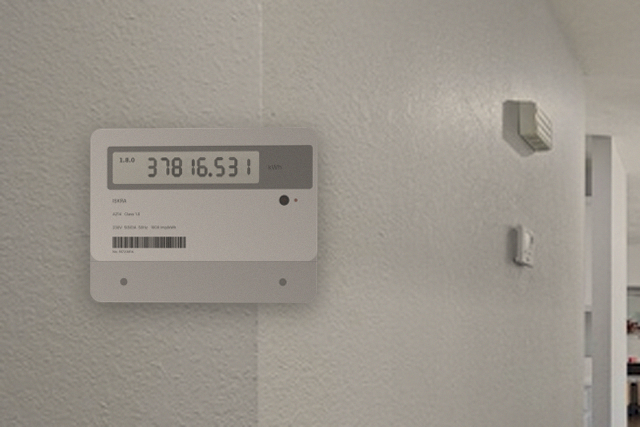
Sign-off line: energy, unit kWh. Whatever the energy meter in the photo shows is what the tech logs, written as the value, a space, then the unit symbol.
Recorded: 37816.531 kWh
